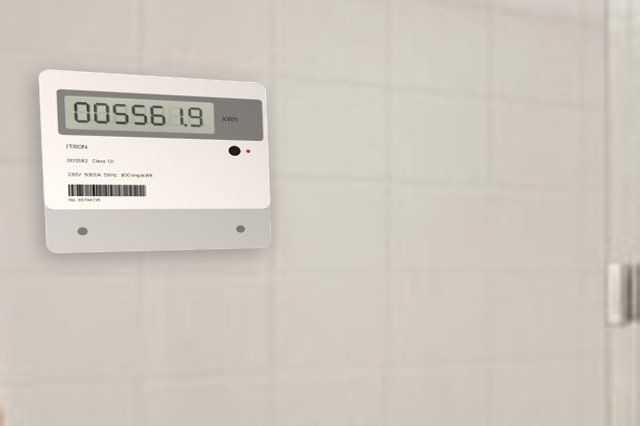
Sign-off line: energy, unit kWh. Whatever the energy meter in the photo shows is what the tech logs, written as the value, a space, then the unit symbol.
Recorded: 5561.9 kWh
